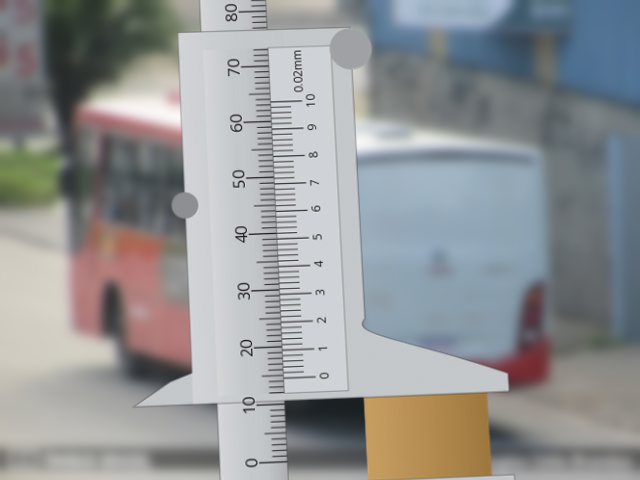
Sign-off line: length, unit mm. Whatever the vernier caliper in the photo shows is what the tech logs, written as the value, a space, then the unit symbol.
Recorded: 14.5 mm
